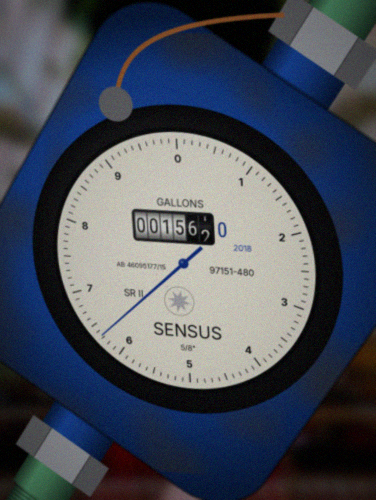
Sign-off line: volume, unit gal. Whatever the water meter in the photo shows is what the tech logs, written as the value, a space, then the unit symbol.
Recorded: 15616.3 gal
